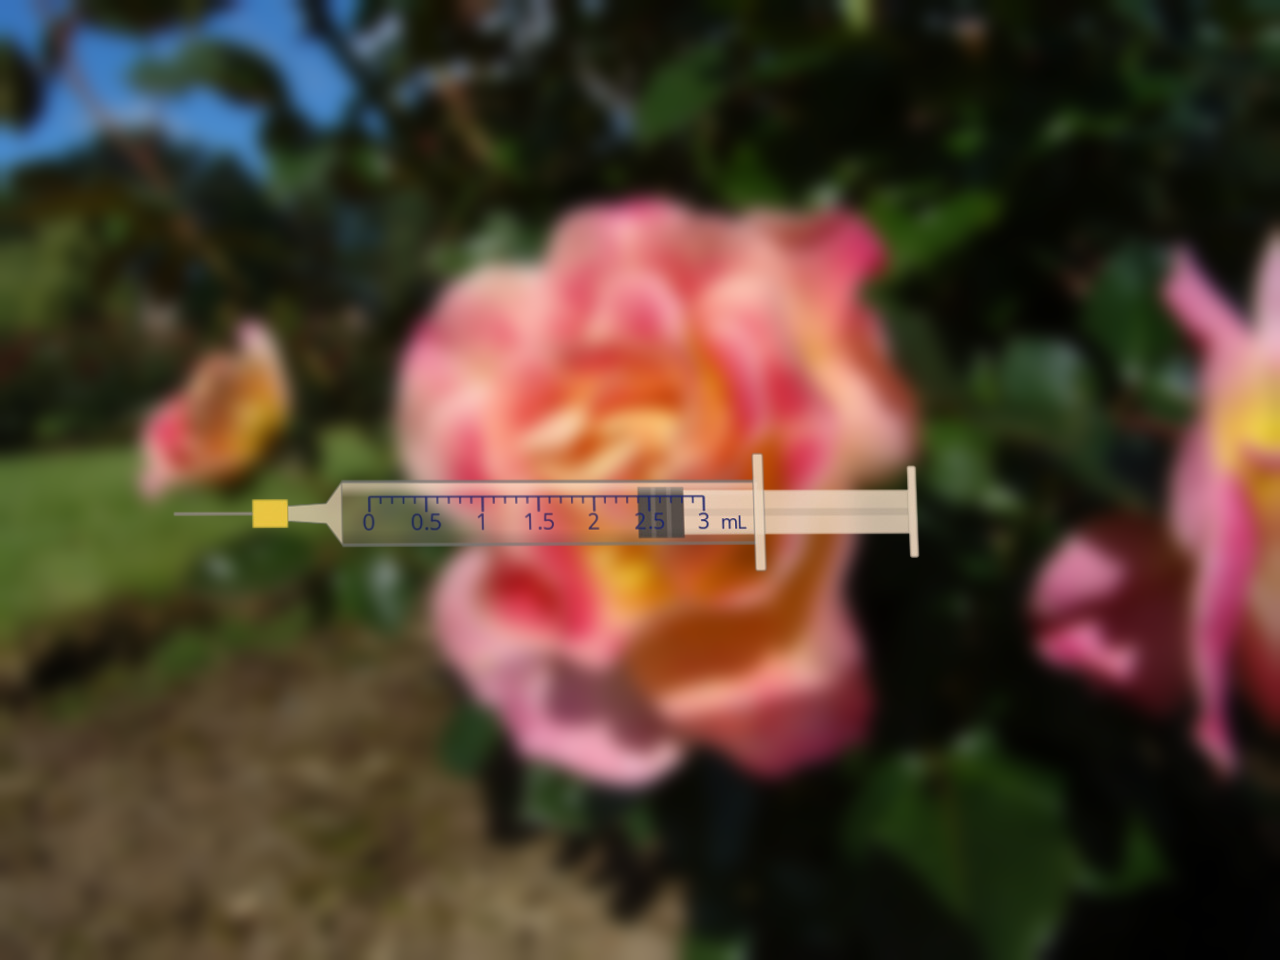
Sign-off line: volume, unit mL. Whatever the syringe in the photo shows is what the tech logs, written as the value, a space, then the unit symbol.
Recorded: 2.4 mL
